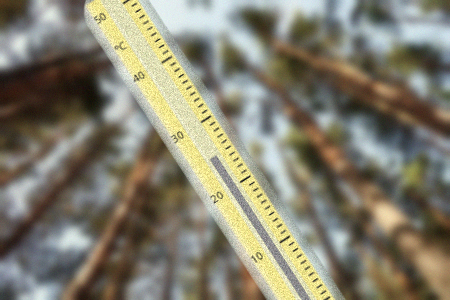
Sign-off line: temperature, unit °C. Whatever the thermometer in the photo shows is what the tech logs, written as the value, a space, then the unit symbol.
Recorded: 25 °C
